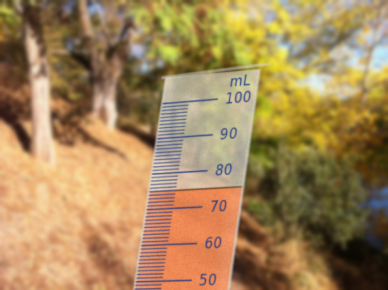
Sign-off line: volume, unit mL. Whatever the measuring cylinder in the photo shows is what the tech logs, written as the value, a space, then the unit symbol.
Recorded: 75 mL
